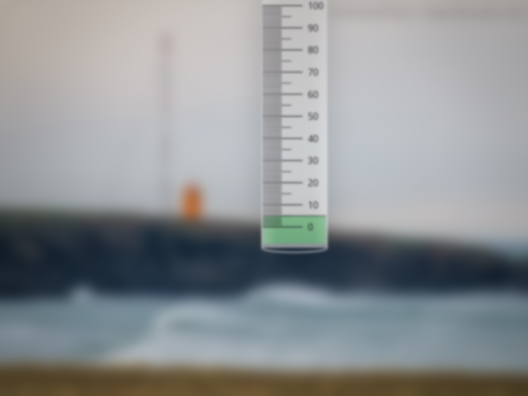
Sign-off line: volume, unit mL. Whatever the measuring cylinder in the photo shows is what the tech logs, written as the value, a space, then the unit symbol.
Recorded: 5 mL
